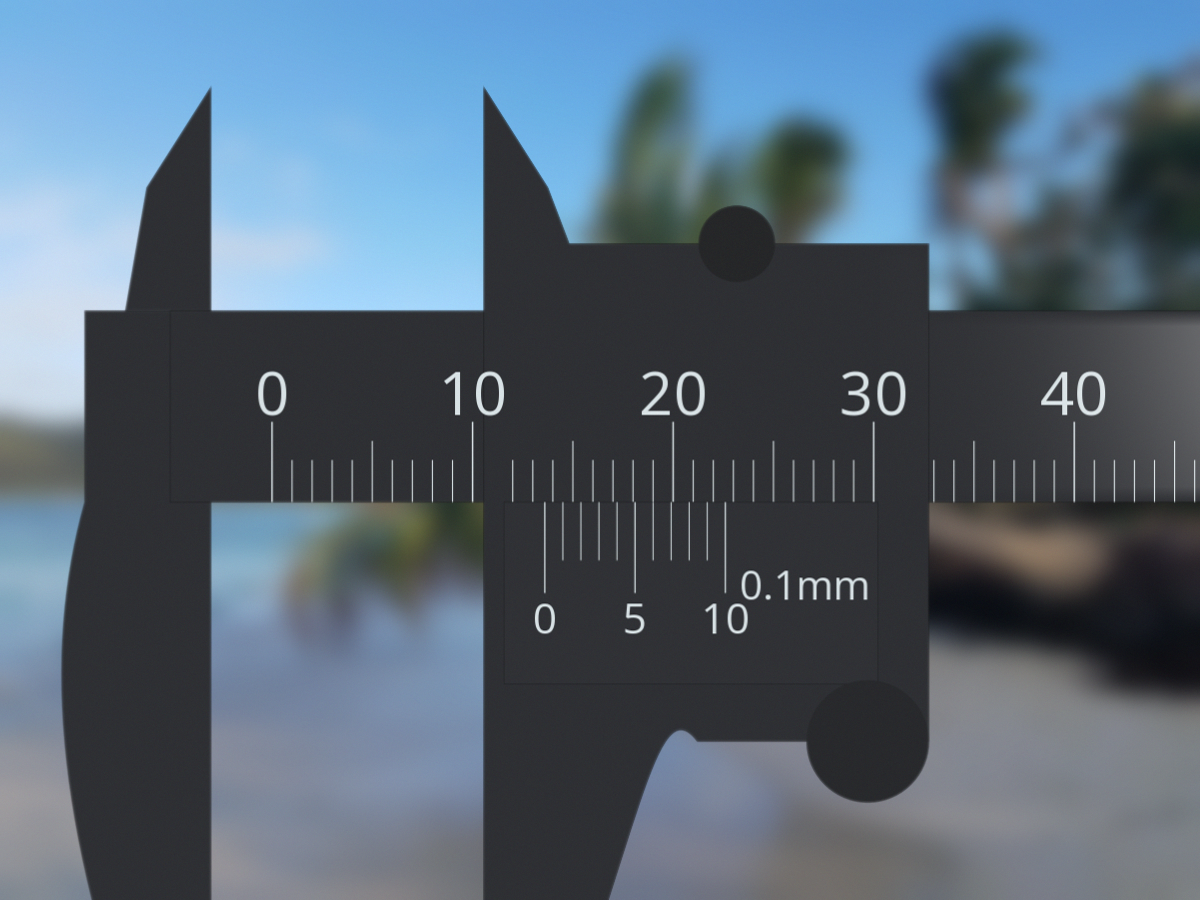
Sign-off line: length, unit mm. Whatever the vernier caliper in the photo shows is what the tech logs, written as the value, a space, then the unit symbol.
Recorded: 13.6 mm
